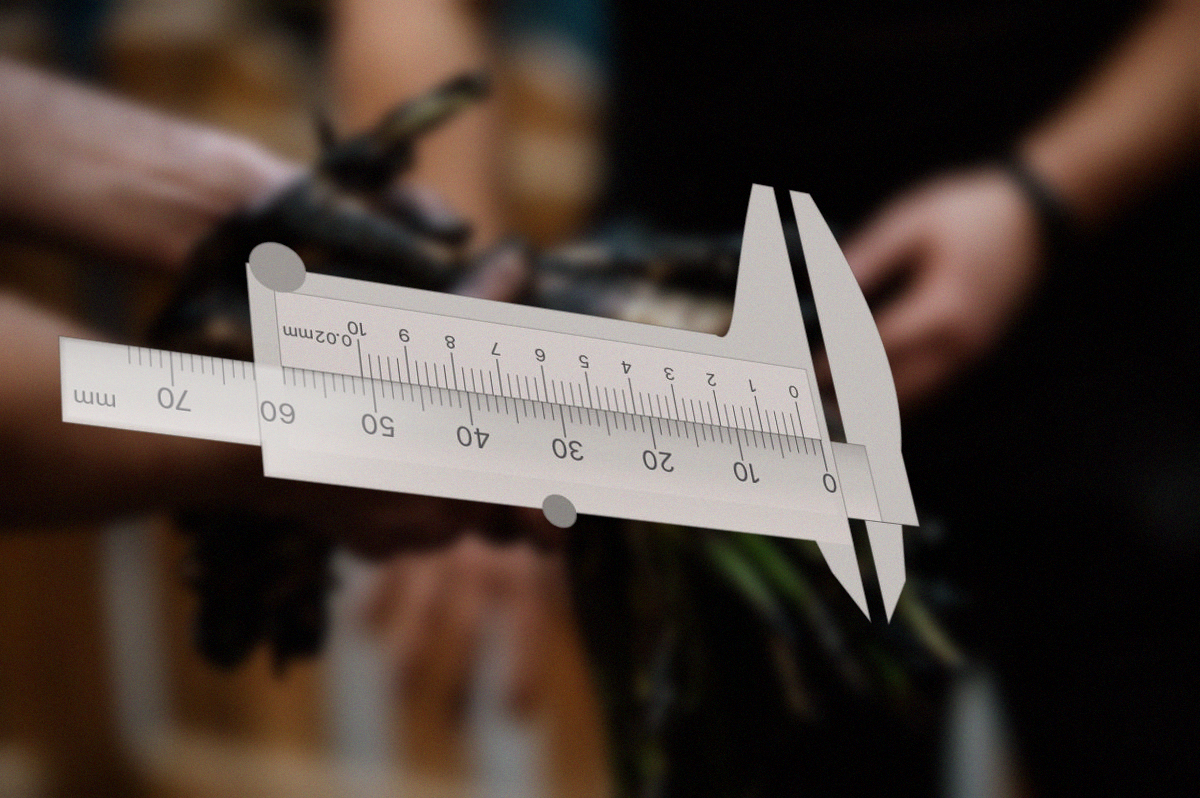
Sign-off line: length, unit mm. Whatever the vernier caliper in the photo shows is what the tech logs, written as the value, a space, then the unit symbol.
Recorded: 2.0 mm
